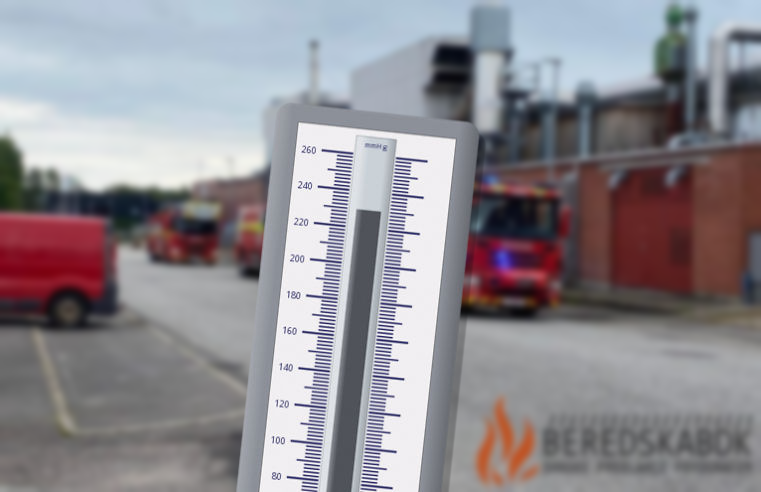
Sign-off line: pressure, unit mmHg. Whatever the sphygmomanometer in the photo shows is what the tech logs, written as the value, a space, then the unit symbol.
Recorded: 230 mmHg
